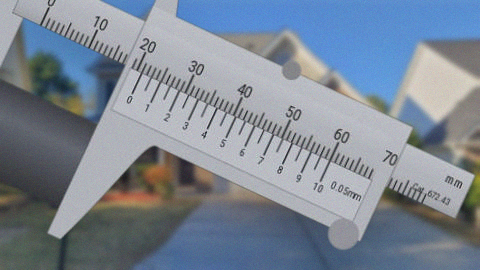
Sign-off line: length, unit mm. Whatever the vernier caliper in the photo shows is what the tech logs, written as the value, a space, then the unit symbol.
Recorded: 21.0 mm
